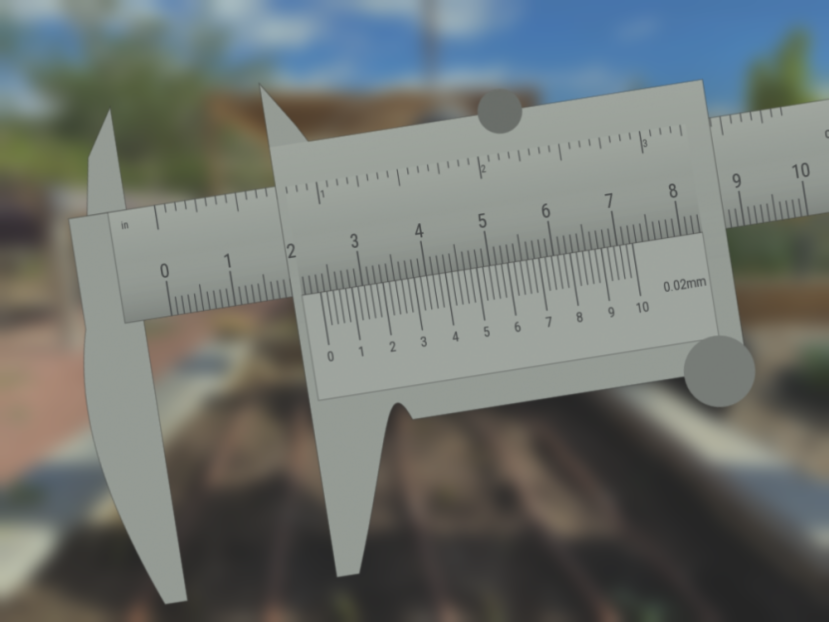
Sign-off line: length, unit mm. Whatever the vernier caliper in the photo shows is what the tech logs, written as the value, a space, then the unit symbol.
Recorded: 23.4 mm
